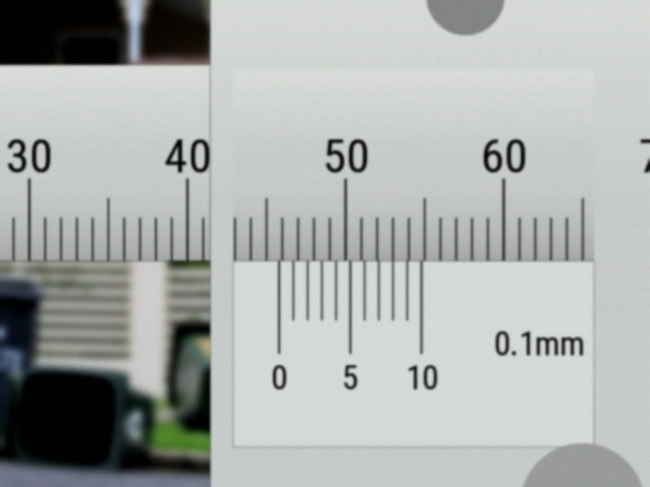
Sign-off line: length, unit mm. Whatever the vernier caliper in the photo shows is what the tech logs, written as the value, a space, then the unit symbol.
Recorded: 45.8 mm
